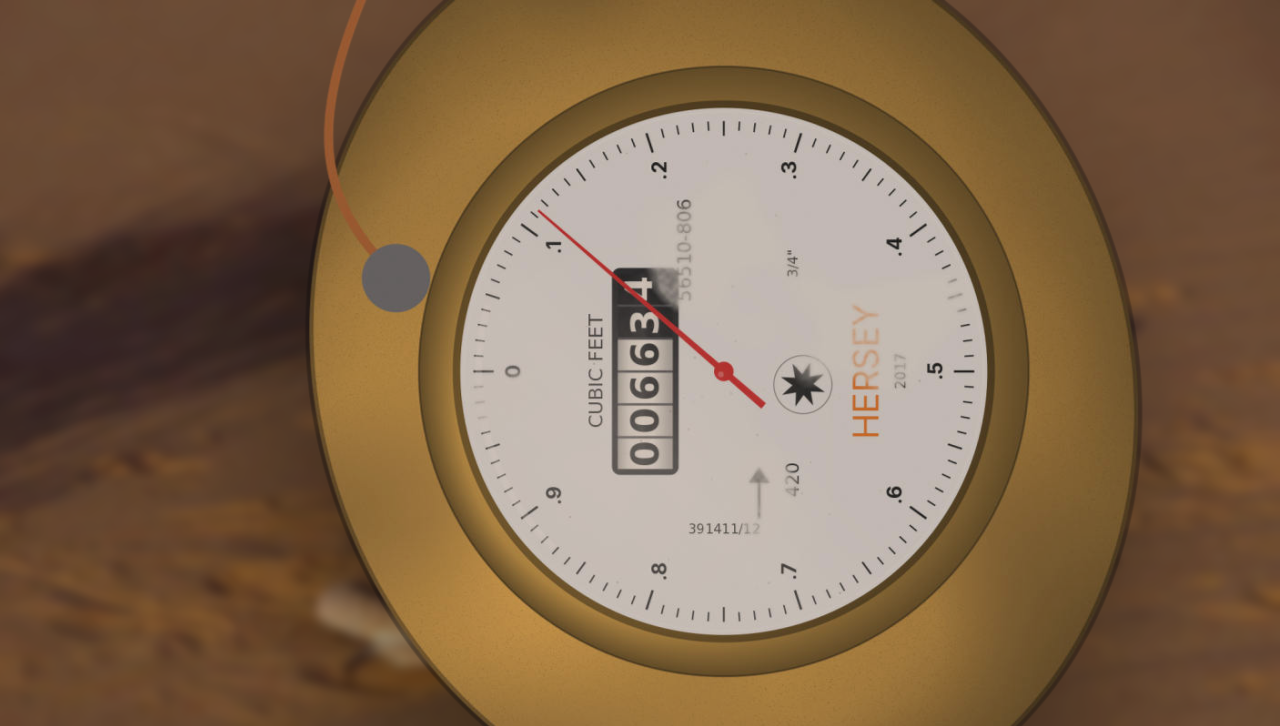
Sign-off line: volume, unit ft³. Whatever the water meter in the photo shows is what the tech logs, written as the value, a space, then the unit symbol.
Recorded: 6634.11 ft³
